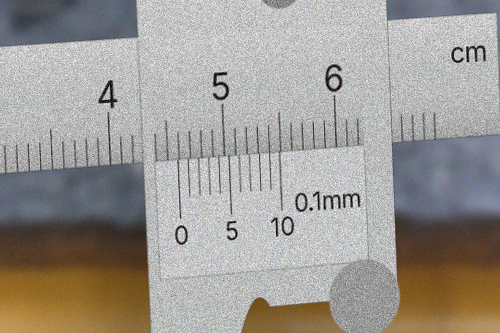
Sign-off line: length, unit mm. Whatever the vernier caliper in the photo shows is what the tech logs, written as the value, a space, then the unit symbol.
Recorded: 45.9 mm
